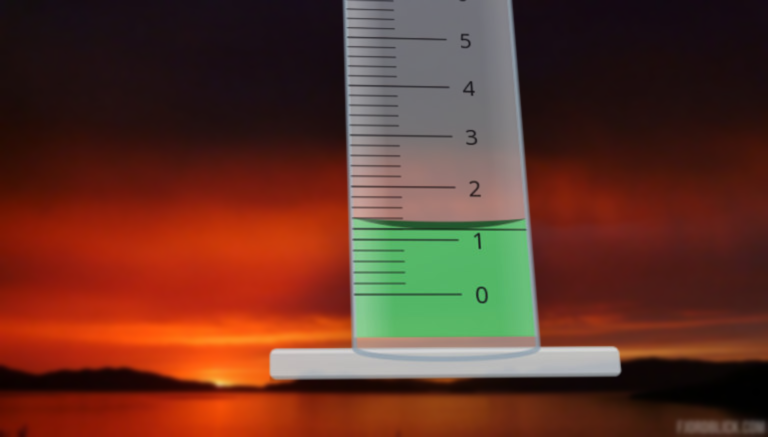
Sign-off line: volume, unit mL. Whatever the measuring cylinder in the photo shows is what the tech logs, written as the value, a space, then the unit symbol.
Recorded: 1.2 mL
